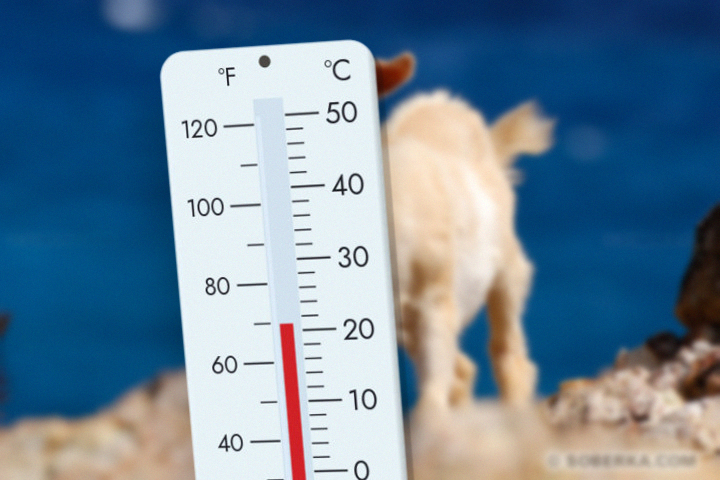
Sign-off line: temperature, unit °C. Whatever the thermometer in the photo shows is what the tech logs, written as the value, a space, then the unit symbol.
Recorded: 21 °C
